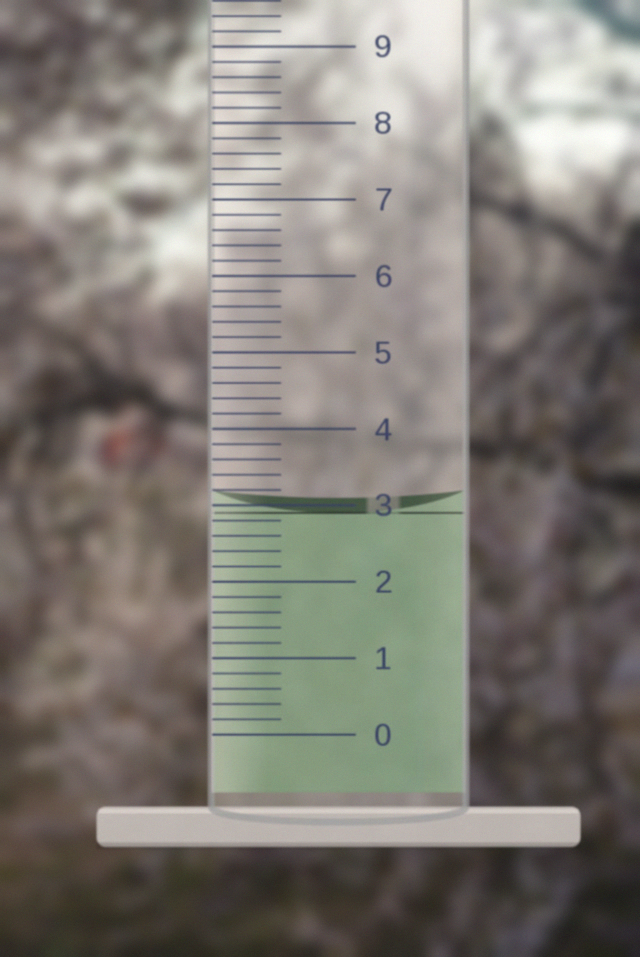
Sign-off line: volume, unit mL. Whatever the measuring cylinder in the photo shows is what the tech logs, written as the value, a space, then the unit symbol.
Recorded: 2.9 mL
